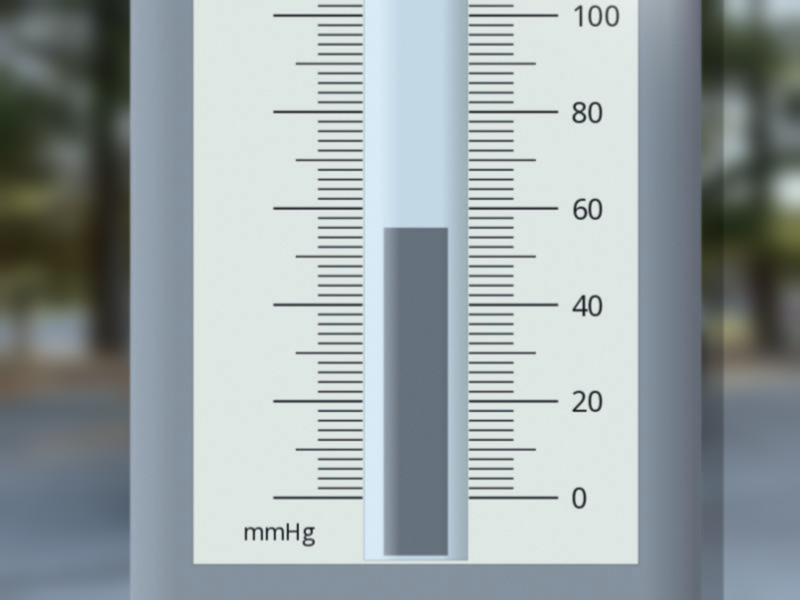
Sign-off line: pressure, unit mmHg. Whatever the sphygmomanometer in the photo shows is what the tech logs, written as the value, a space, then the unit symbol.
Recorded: 56 mmHg
